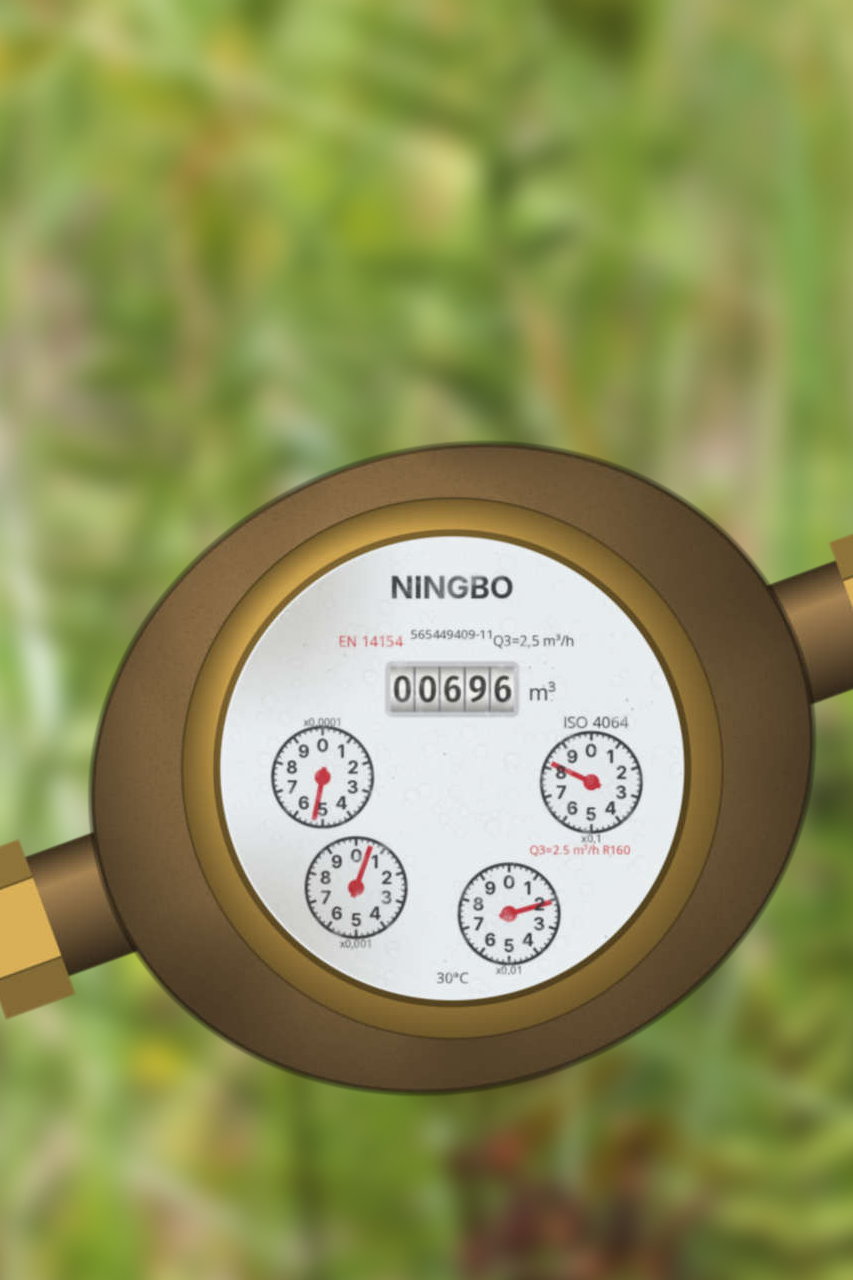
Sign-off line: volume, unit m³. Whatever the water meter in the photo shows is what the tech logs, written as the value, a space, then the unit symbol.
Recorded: 696.8205 m³
